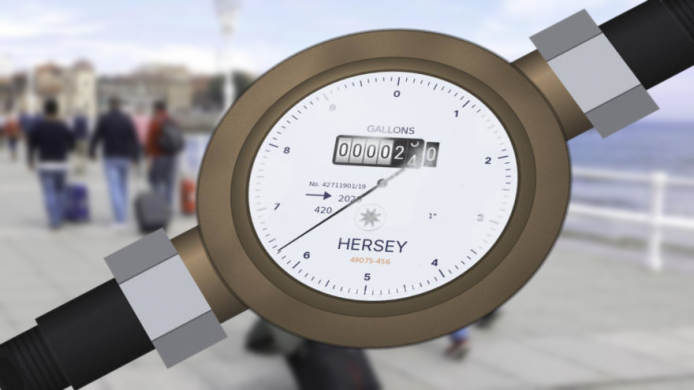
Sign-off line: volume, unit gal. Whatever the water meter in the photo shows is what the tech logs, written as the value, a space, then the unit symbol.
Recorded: 236.3 gal
